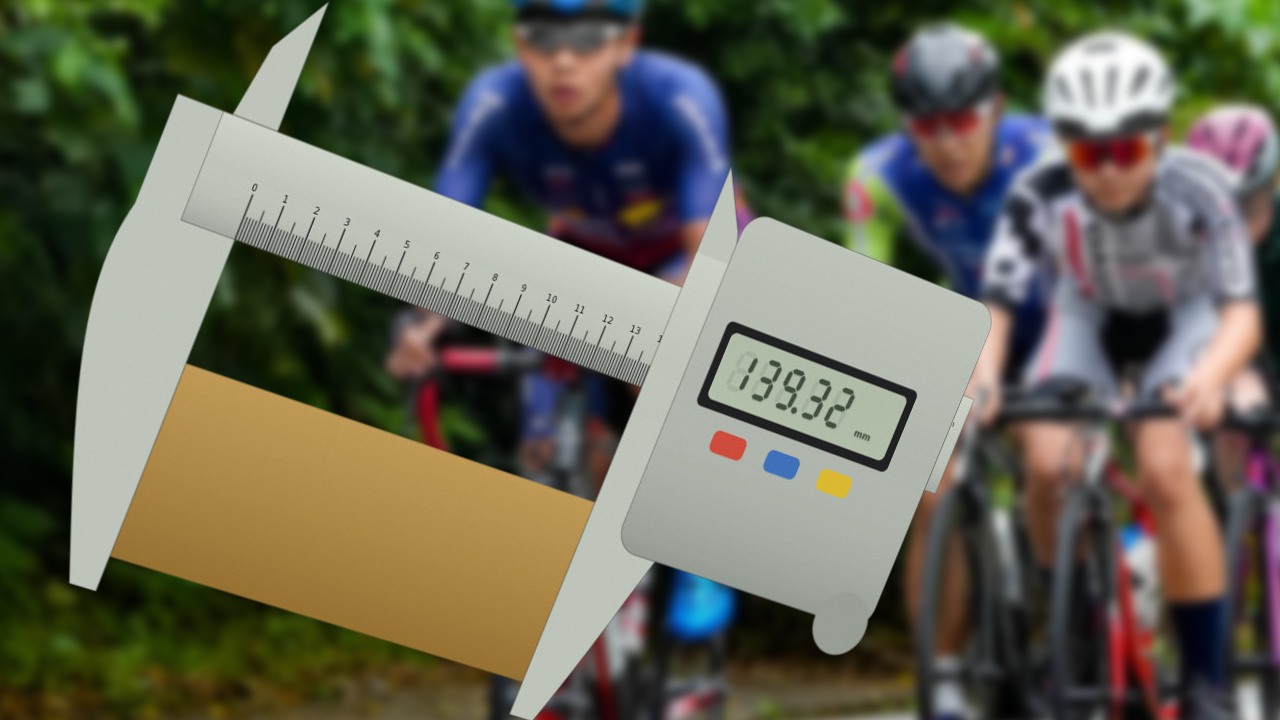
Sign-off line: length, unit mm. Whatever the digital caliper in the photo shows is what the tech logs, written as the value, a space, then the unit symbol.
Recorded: 139.32 mm
